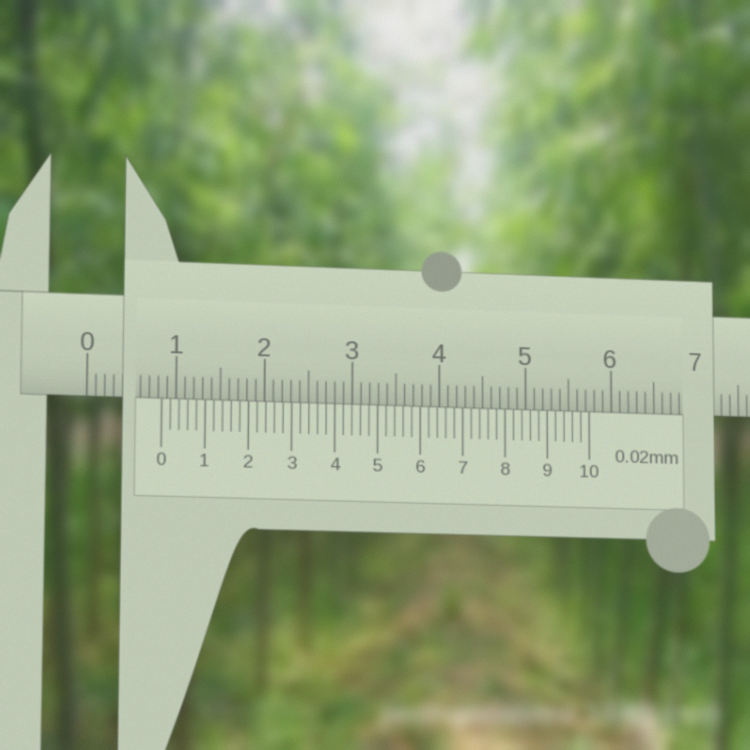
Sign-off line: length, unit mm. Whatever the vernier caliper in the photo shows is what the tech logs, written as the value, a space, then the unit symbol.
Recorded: 8.4 mm
